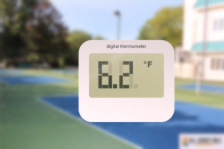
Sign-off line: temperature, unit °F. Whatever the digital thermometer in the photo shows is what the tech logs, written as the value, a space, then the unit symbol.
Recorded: 6.2 °F
